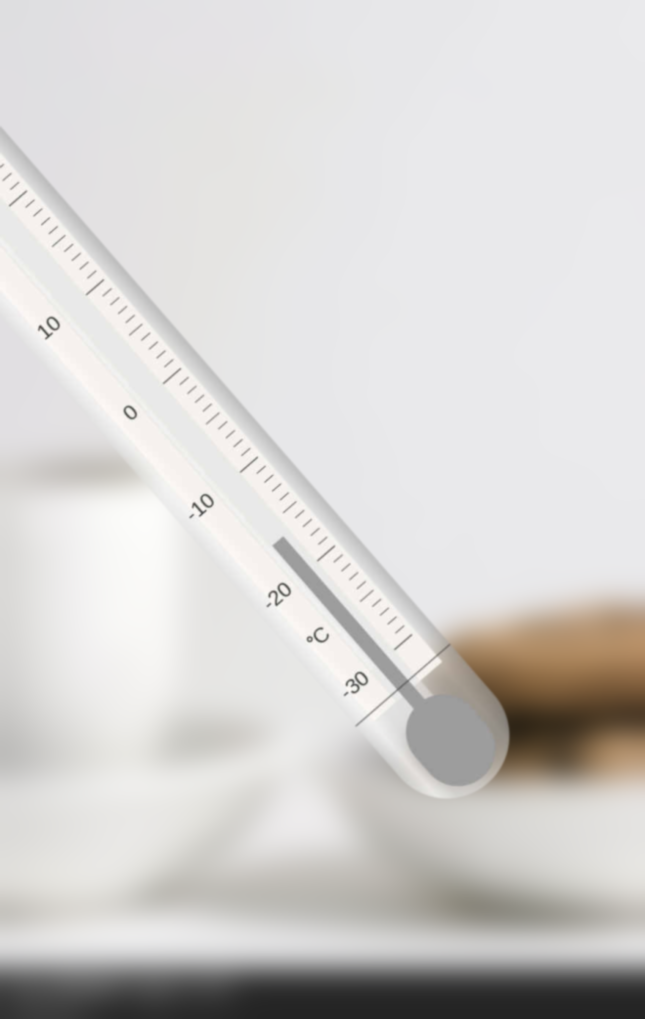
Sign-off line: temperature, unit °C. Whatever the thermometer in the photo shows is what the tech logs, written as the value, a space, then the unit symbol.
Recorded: -16.5 °C
